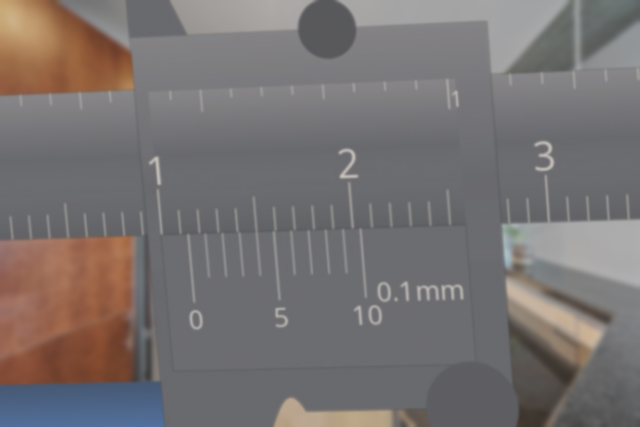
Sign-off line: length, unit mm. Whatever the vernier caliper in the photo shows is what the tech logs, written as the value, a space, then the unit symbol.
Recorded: 11.4 mm
